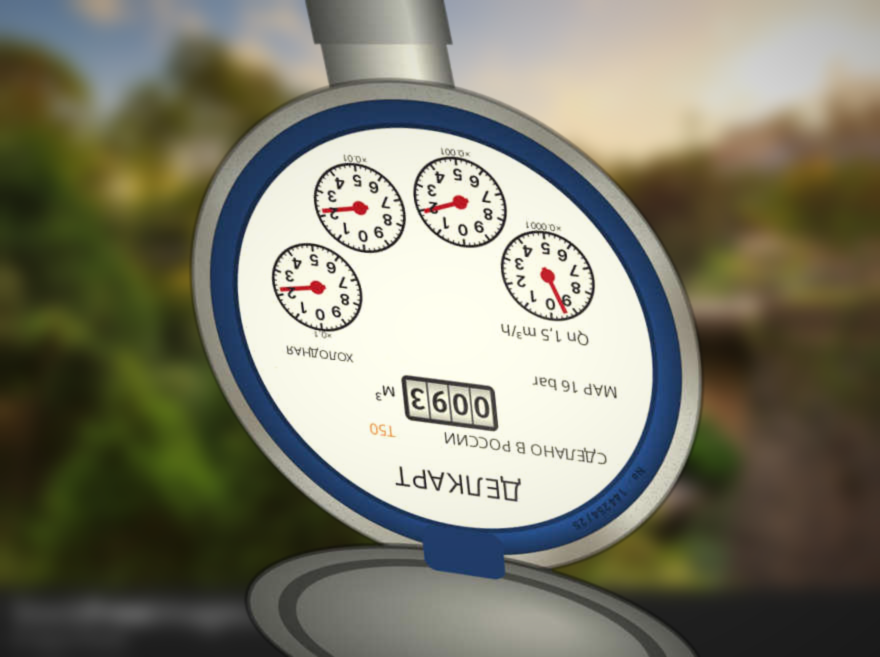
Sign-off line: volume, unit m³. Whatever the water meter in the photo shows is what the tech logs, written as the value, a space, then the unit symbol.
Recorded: 93.2219 m³
